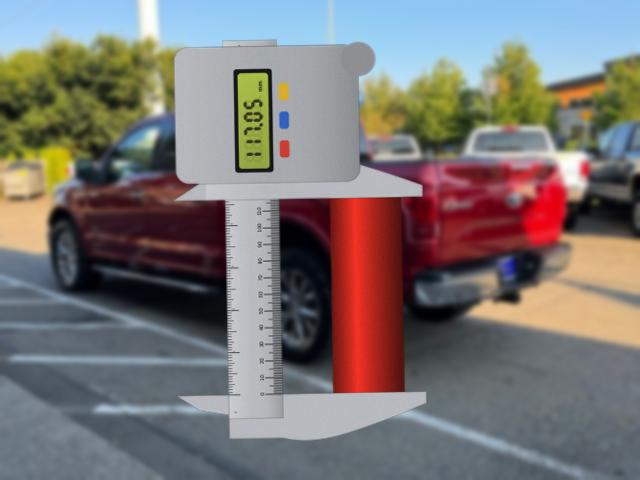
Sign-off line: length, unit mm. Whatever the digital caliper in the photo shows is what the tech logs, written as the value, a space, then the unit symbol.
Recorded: 117.05 mm
